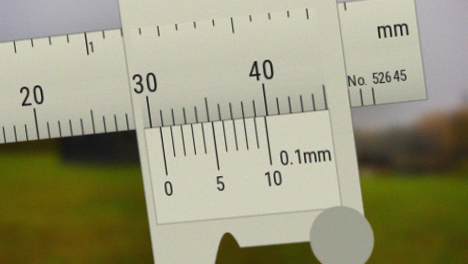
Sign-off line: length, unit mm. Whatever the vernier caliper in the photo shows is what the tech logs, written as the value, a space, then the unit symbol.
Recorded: 30.8 mm
